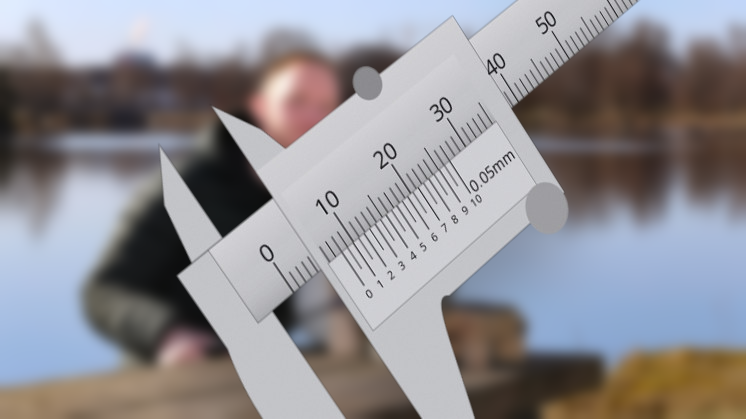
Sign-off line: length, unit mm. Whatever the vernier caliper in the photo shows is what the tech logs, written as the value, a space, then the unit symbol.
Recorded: 8.0 mm
